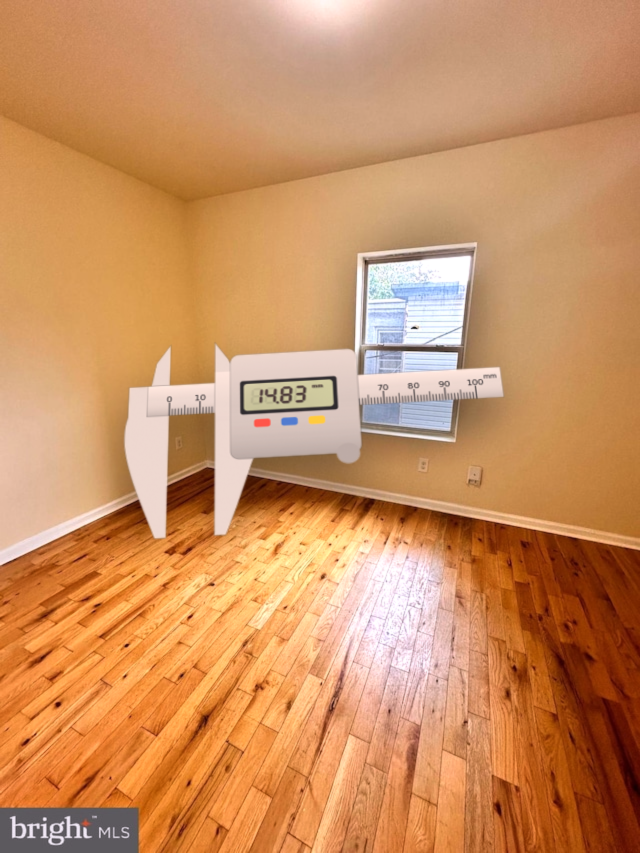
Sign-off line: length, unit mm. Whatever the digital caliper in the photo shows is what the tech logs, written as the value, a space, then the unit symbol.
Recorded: 14.83 mm
